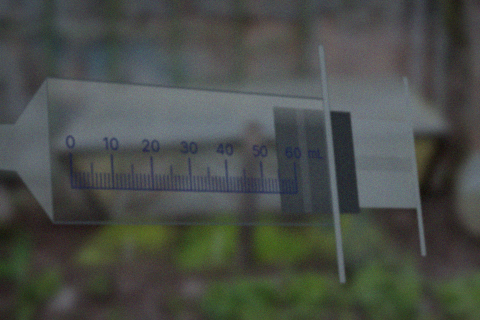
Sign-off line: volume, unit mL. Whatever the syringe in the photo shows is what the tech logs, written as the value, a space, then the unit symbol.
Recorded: 55 mL
